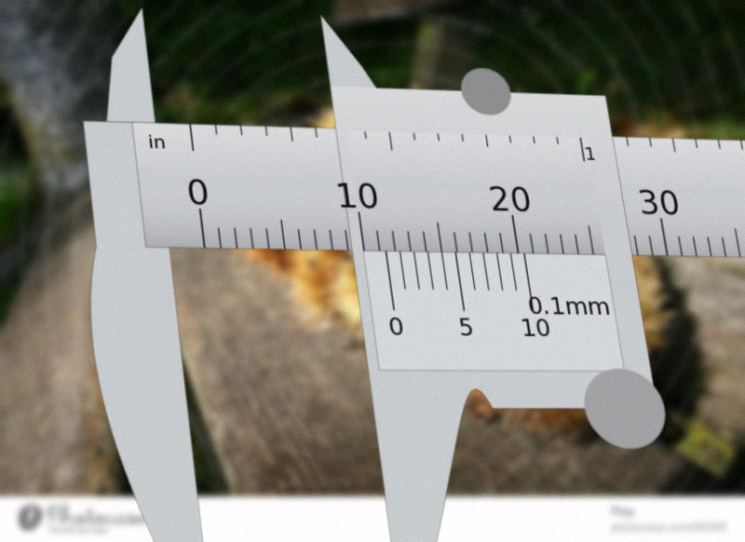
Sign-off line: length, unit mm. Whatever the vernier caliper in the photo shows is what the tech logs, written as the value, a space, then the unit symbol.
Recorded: 11.4 mm
